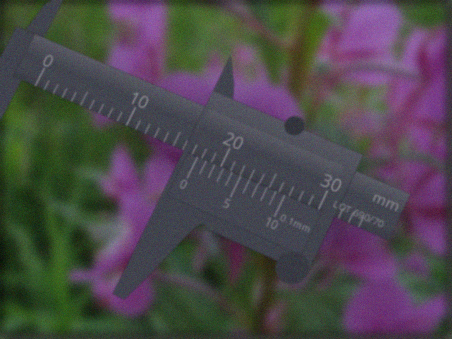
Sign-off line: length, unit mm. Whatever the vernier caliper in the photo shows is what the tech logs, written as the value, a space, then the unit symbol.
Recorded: 17.6 mm
